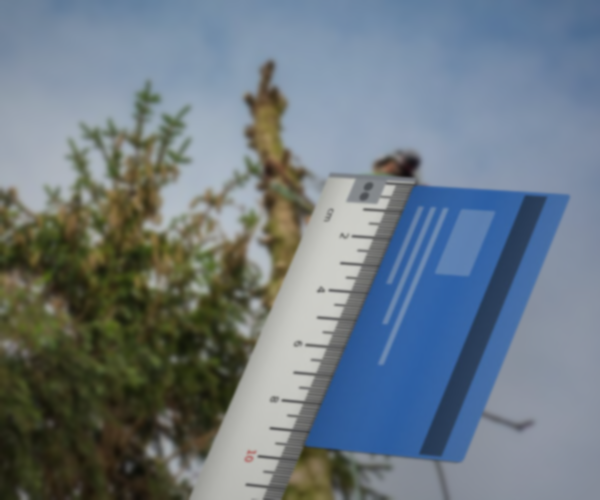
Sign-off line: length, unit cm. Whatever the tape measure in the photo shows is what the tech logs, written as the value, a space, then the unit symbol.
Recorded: 9.5 cm
